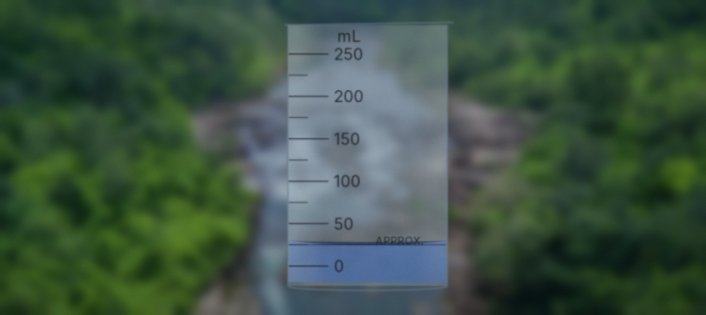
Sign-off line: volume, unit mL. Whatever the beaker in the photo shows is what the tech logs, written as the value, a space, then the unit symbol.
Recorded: 25 mL
